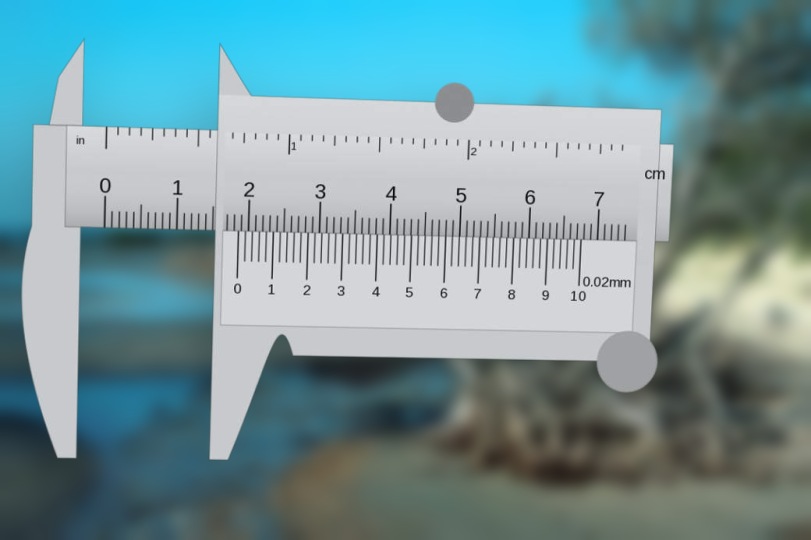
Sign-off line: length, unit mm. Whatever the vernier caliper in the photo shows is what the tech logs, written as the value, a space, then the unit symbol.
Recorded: 18.6 mm
